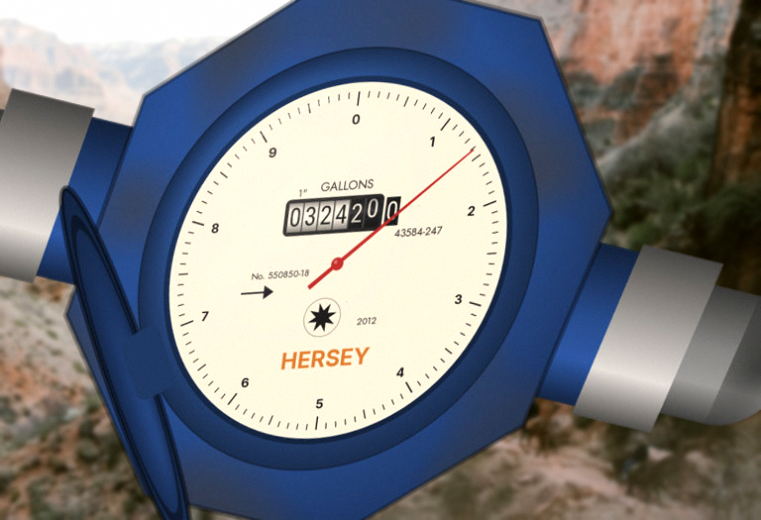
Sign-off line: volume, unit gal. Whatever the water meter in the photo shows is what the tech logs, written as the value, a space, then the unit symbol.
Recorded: 324201.4 gal
